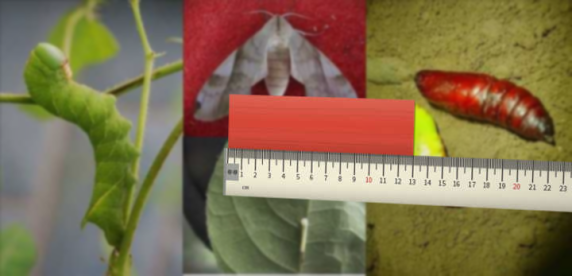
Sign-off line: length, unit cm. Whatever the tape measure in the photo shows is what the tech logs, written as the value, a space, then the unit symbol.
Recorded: 13 cm
